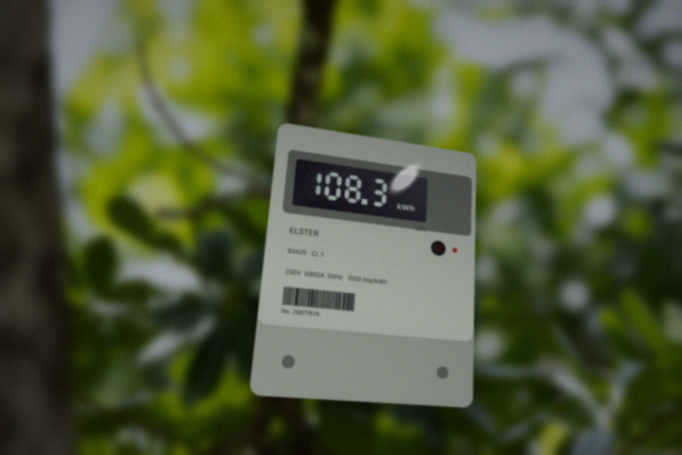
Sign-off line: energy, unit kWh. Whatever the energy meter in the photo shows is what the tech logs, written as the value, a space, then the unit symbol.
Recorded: 108.3 kWh
